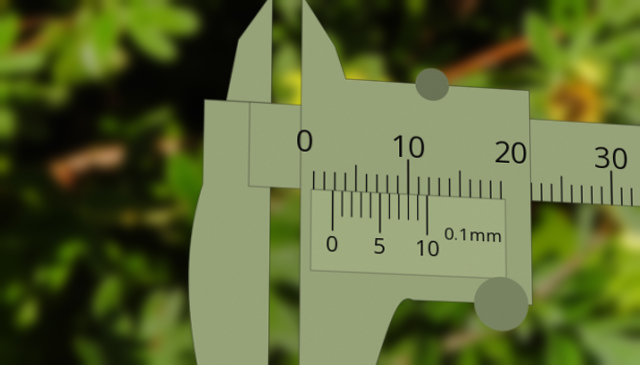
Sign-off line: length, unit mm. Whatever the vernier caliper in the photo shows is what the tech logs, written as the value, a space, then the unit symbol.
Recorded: 2.8 mm
